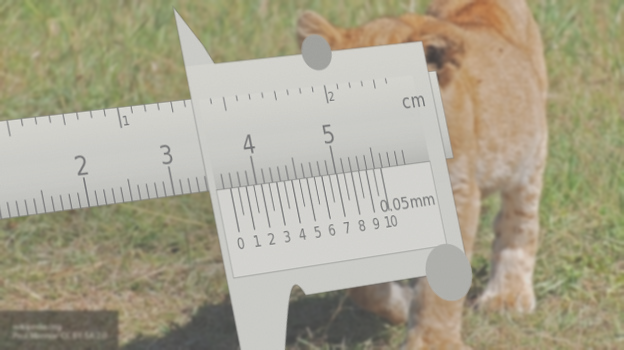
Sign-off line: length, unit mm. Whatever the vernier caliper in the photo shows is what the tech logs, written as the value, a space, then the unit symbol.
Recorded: 36.8 mm
